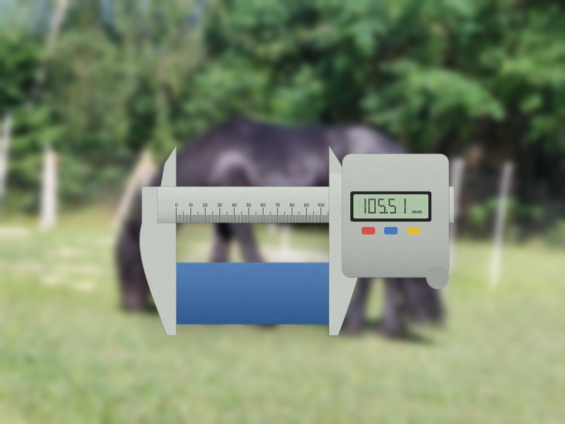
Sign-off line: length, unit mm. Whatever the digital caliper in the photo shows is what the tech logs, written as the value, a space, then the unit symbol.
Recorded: 105.51 mm
